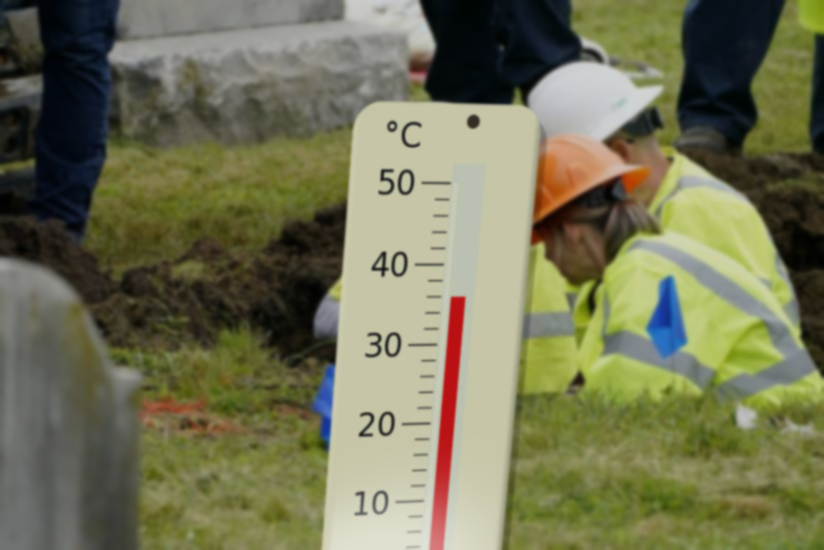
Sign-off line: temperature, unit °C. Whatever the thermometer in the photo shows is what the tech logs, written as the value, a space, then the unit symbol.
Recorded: 36 °C
